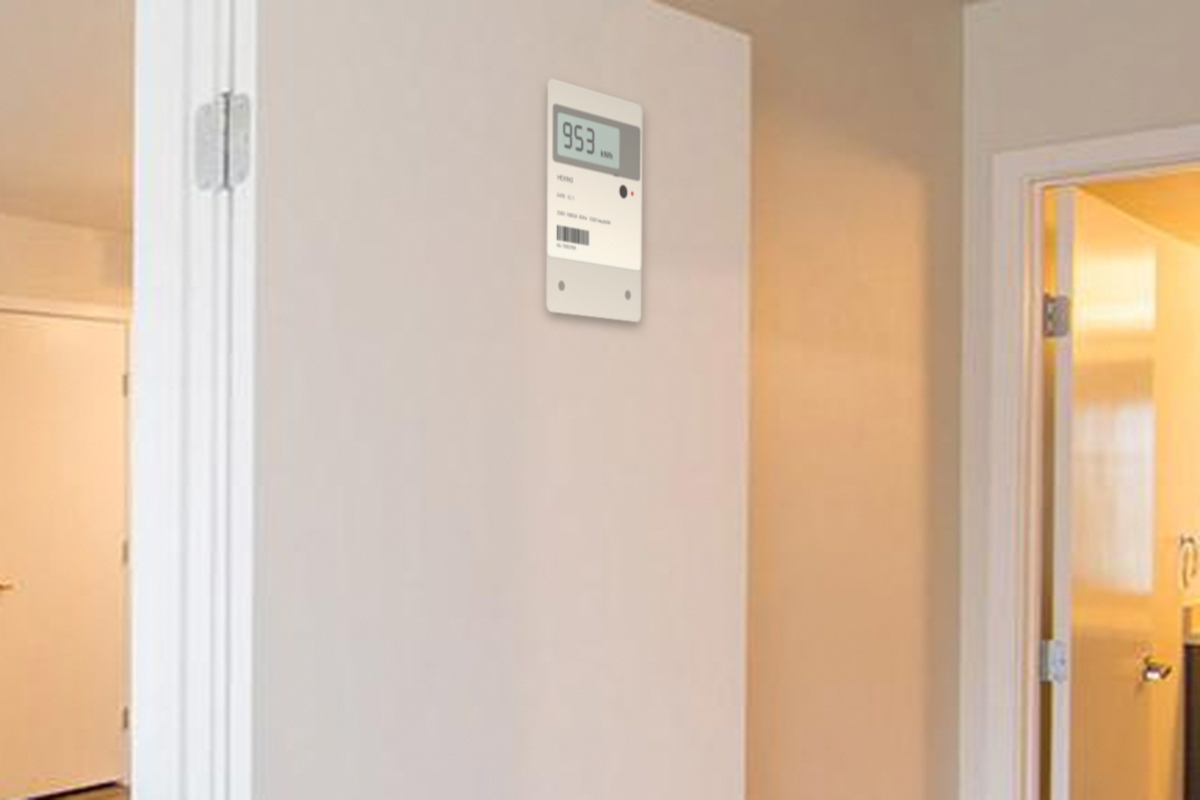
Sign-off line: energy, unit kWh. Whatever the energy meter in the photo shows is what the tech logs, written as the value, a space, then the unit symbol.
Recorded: 953 kWh
